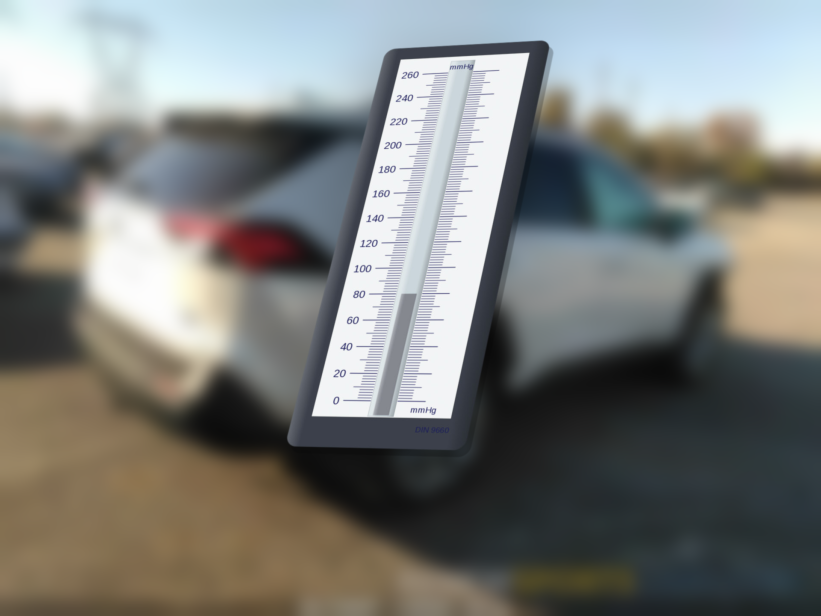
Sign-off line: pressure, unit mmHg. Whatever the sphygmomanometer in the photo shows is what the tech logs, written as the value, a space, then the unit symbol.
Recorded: 80 mmHg
